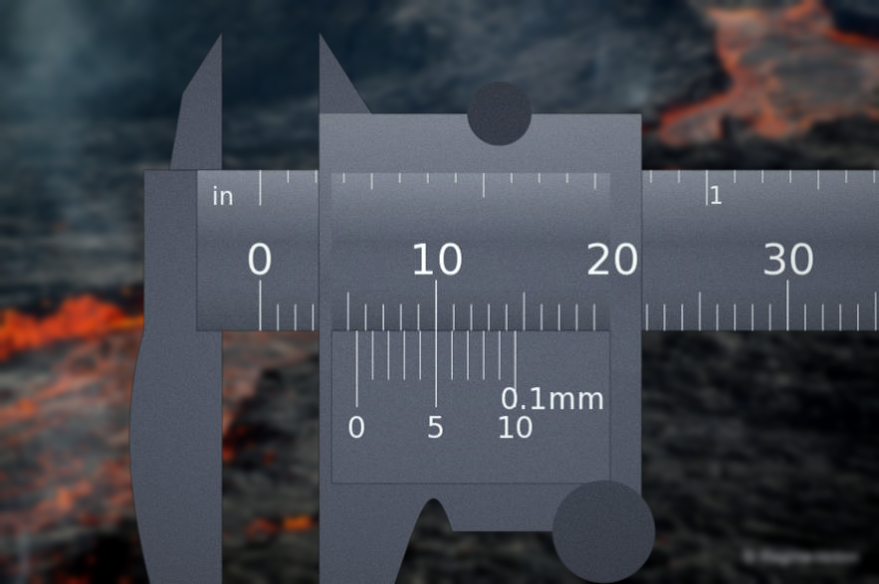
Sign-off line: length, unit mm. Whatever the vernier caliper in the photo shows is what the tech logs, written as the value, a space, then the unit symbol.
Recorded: 5.5 mm
